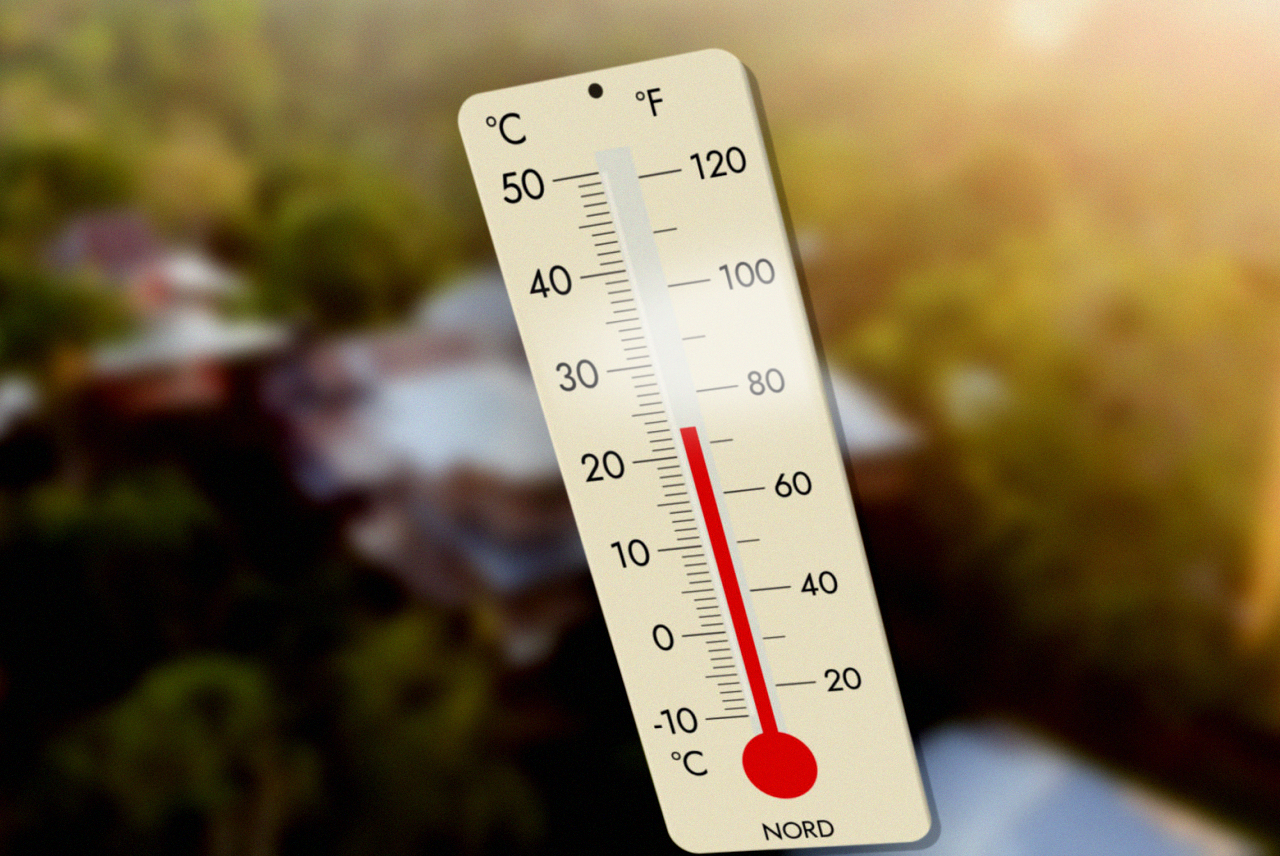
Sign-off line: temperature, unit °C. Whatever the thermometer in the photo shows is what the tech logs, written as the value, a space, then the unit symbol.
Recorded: 23 °C
